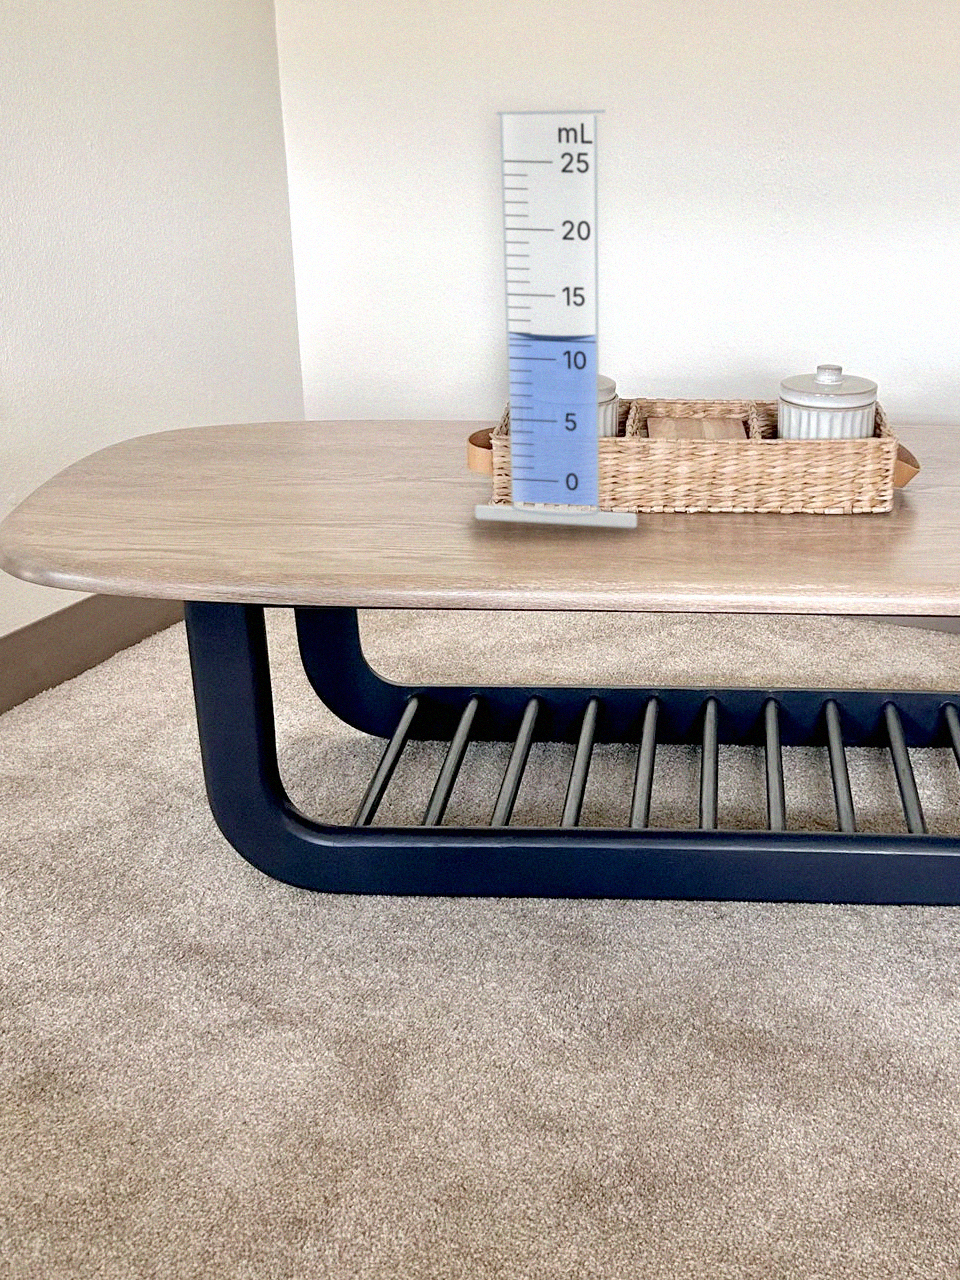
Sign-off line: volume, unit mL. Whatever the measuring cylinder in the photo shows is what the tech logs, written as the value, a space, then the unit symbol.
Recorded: 11.5 mL
